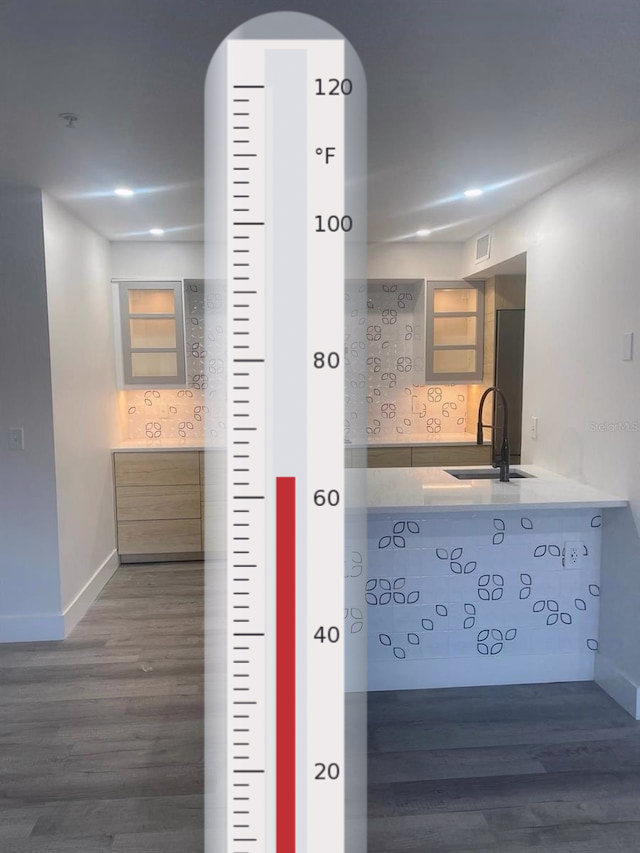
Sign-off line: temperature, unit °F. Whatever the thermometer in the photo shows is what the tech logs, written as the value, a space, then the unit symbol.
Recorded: 63 °F
